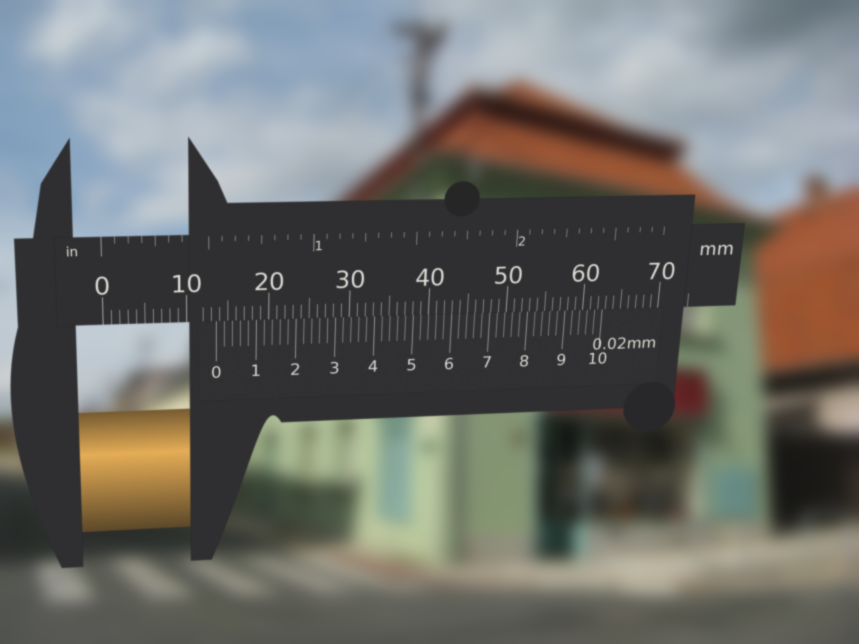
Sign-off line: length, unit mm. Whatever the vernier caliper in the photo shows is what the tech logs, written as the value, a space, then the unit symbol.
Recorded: 13.6 mm
